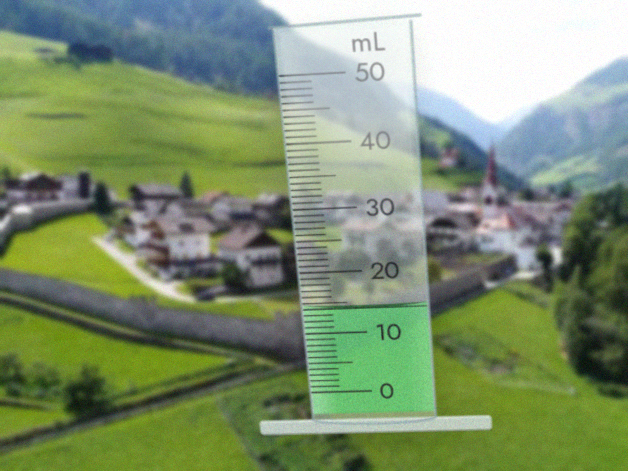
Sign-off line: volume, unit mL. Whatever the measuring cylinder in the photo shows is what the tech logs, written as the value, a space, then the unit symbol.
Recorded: 14 mL
